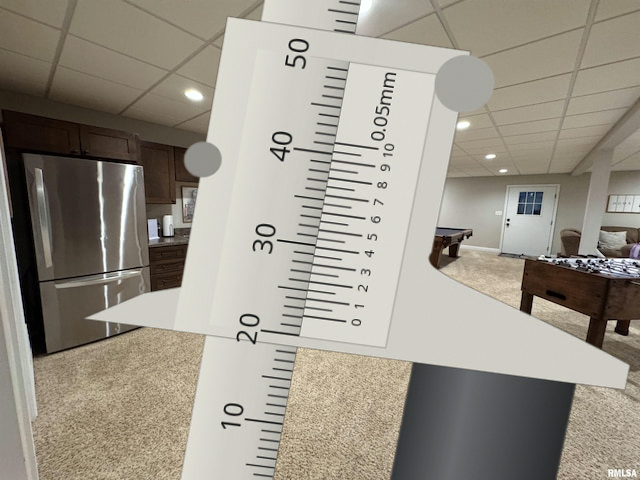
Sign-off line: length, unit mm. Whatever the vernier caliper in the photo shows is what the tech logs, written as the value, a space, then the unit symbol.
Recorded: 22.2 mm
